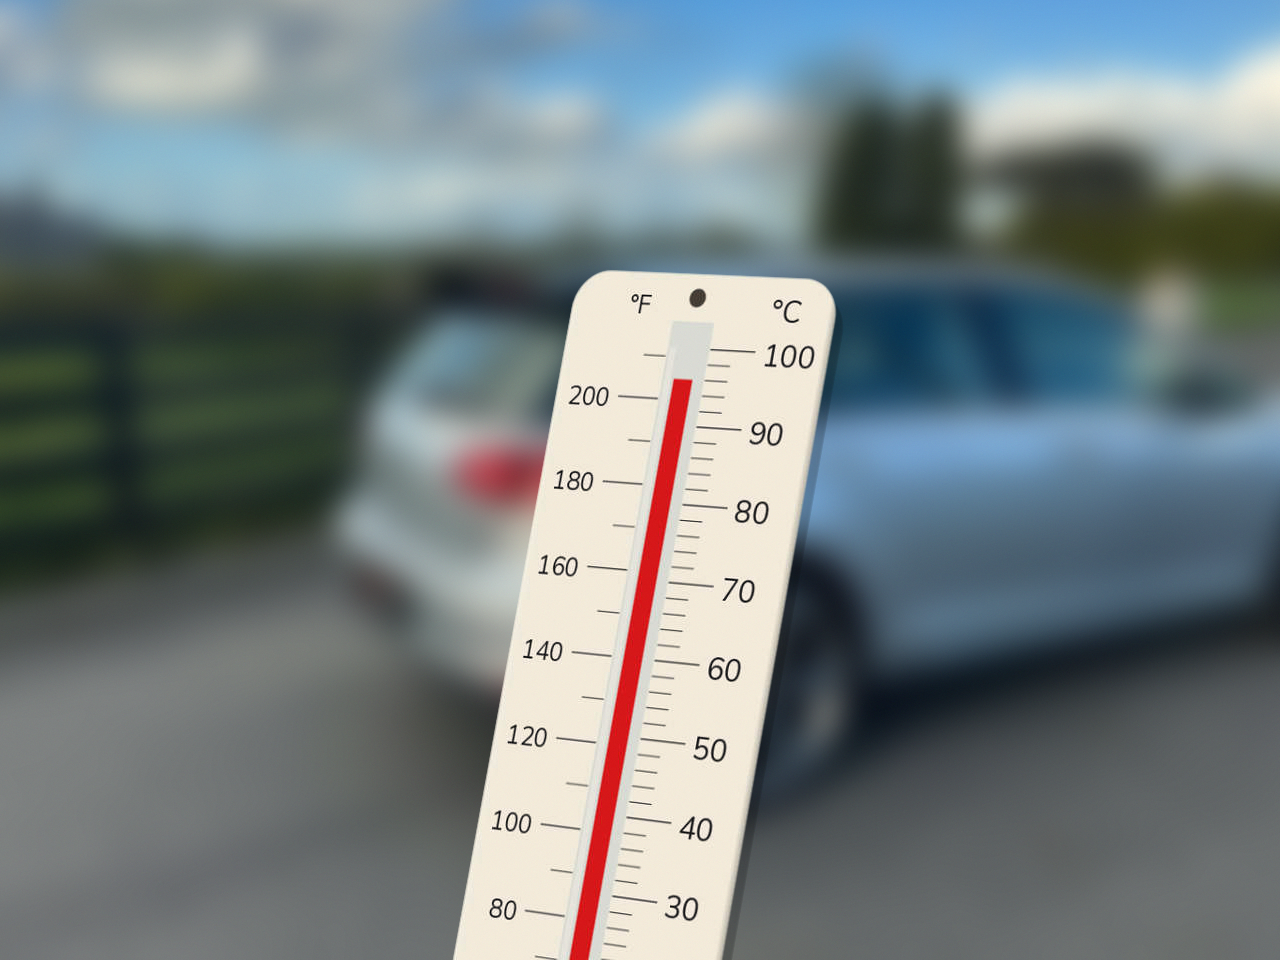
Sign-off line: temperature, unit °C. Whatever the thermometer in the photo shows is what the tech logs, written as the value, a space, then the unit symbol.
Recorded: 96 °C
